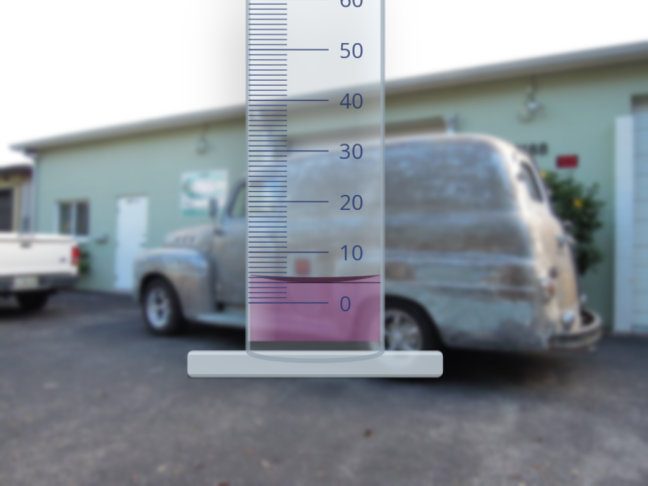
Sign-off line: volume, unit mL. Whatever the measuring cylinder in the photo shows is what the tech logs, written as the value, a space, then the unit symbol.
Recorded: 4 mL
